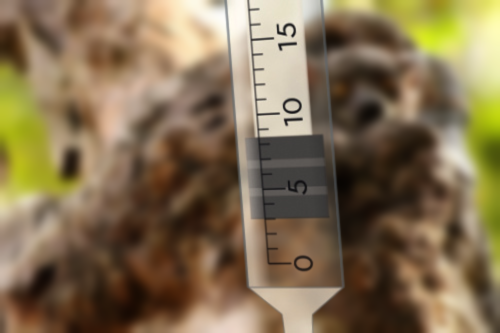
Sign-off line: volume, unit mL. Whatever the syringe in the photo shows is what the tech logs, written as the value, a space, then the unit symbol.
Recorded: 3 mL
